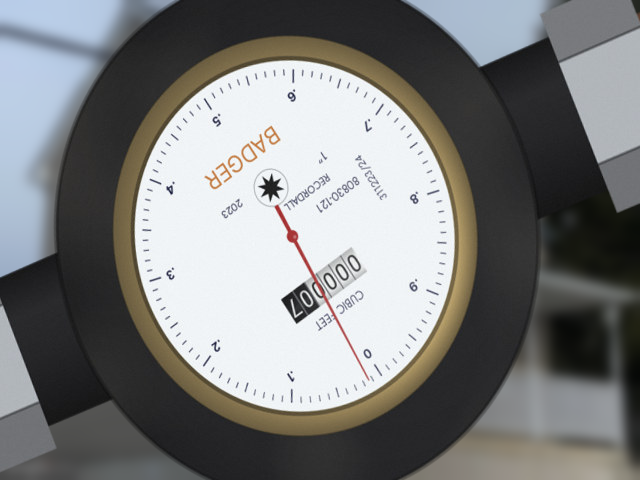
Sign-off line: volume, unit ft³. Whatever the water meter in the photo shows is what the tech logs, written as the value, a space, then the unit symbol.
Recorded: 7.01 ft³
